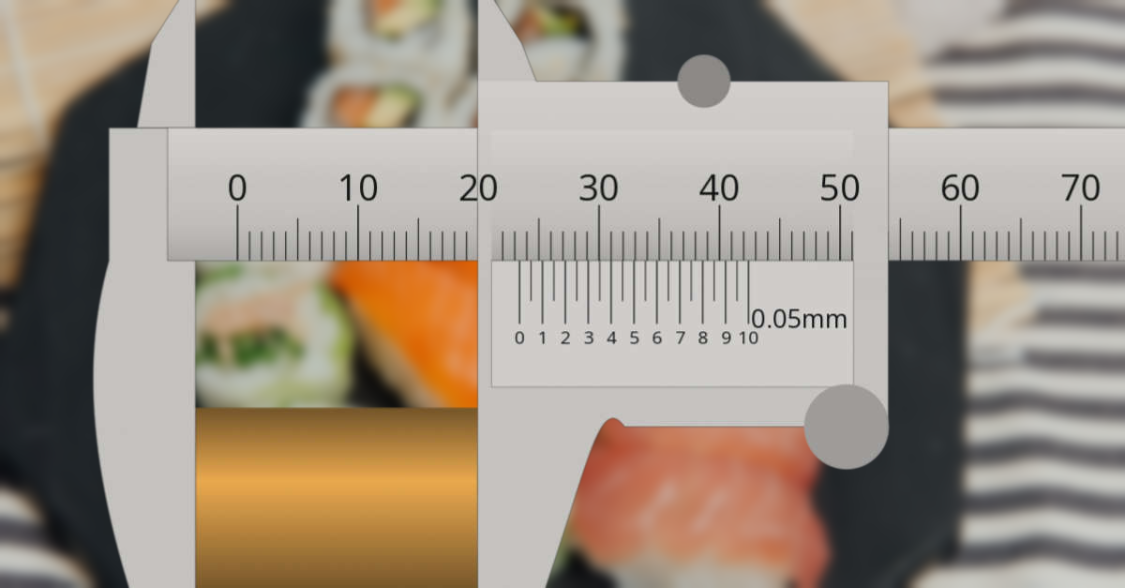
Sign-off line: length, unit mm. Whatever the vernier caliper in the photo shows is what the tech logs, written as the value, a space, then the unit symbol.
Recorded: 23.4 mm
